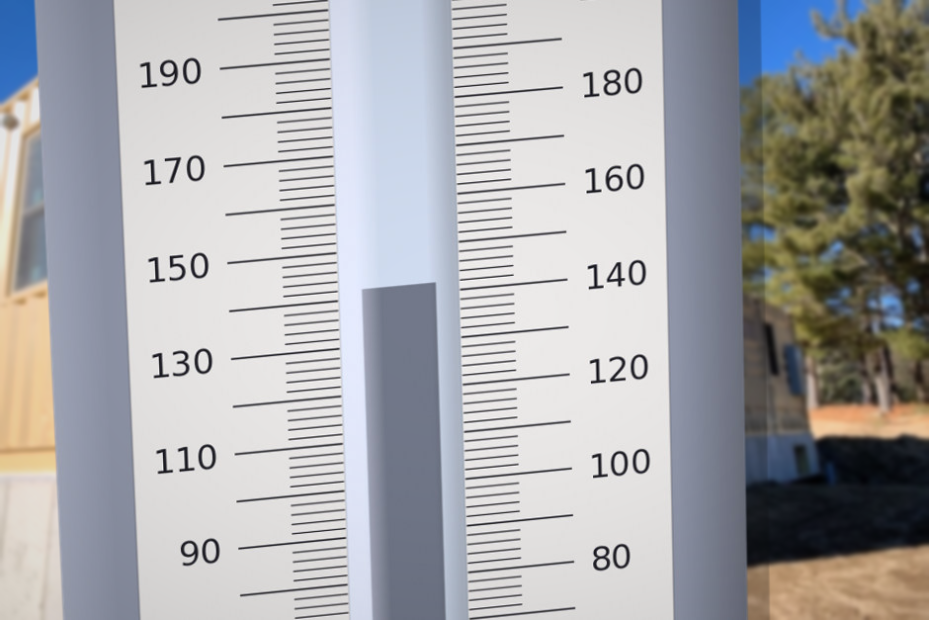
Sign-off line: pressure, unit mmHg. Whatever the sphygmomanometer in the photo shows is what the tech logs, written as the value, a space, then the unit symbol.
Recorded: 142 mmHg
